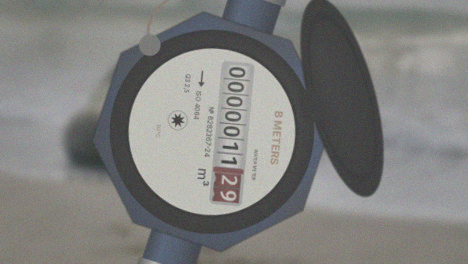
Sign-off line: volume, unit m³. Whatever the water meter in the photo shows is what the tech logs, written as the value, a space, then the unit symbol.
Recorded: 11.29 m³
